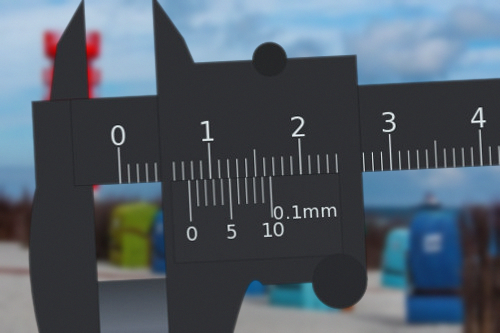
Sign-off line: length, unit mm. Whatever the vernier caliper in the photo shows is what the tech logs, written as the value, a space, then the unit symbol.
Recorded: 7.6 mm
